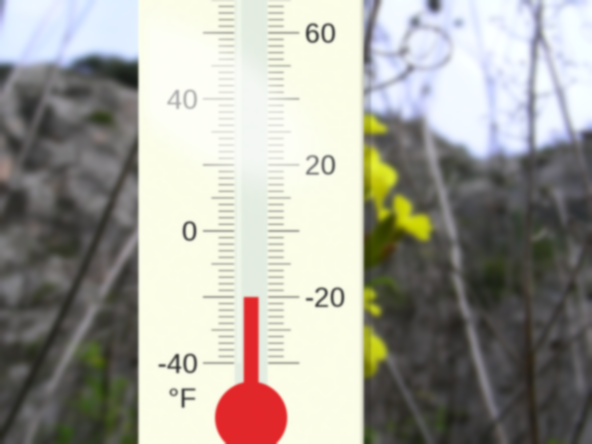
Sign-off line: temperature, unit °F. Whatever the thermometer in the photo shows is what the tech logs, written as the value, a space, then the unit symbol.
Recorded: -20 °F
